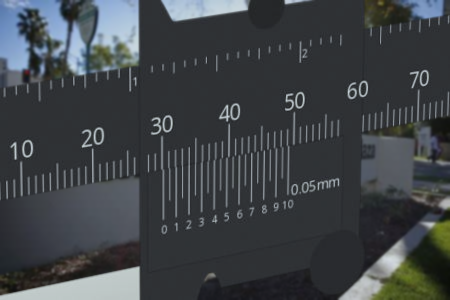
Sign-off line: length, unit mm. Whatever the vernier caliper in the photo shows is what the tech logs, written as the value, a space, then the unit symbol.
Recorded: 30.2 mm
